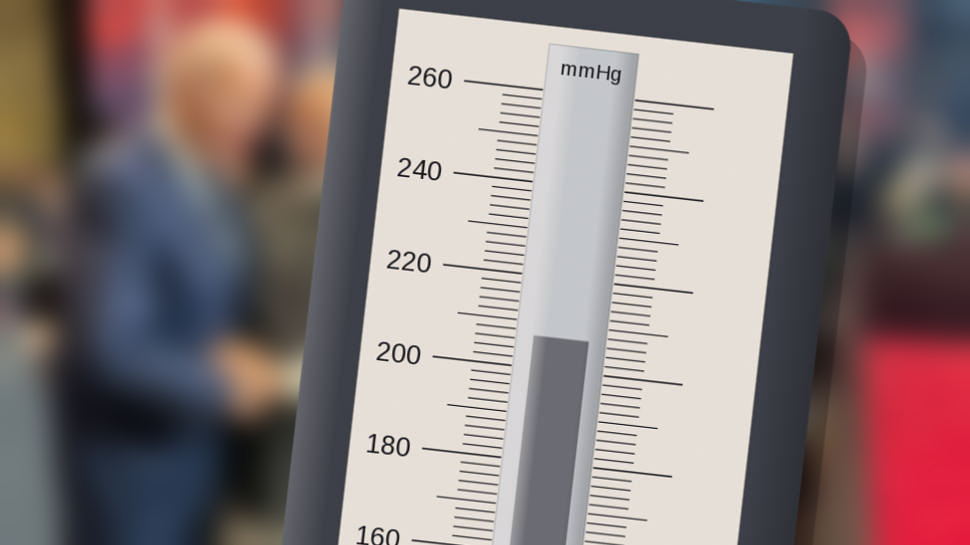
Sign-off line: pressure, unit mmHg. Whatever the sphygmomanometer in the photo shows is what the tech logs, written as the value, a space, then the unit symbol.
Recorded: 207 mmHg
